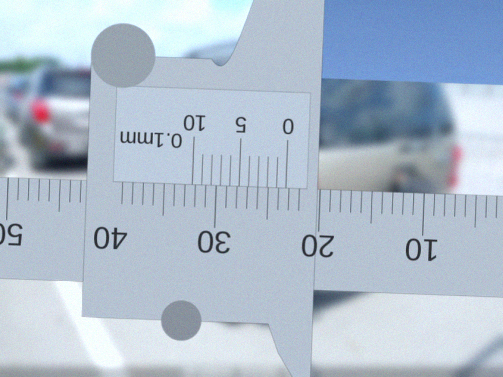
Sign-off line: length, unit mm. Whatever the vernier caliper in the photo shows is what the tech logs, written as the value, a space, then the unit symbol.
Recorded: 23.3 mm
